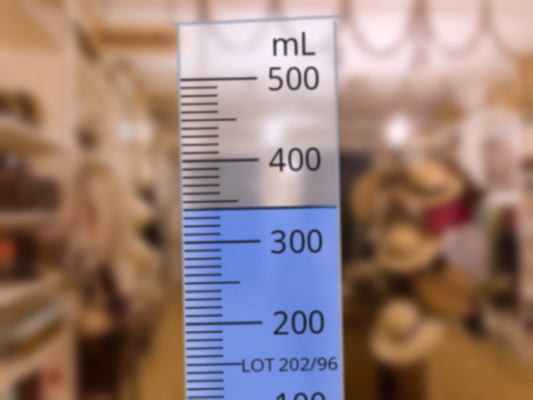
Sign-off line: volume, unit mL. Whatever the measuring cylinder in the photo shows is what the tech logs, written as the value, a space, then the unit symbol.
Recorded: 340 mL
